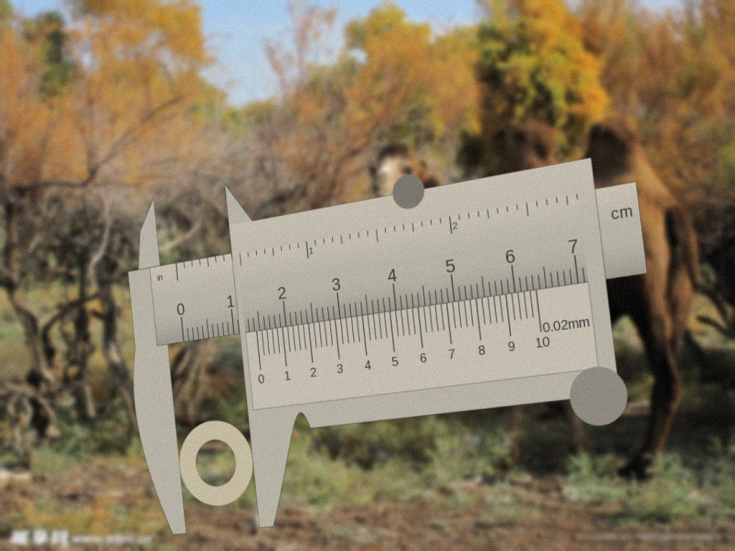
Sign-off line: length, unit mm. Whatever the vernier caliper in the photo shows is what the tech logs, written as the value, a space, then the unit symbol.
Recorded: 14.4 mm
